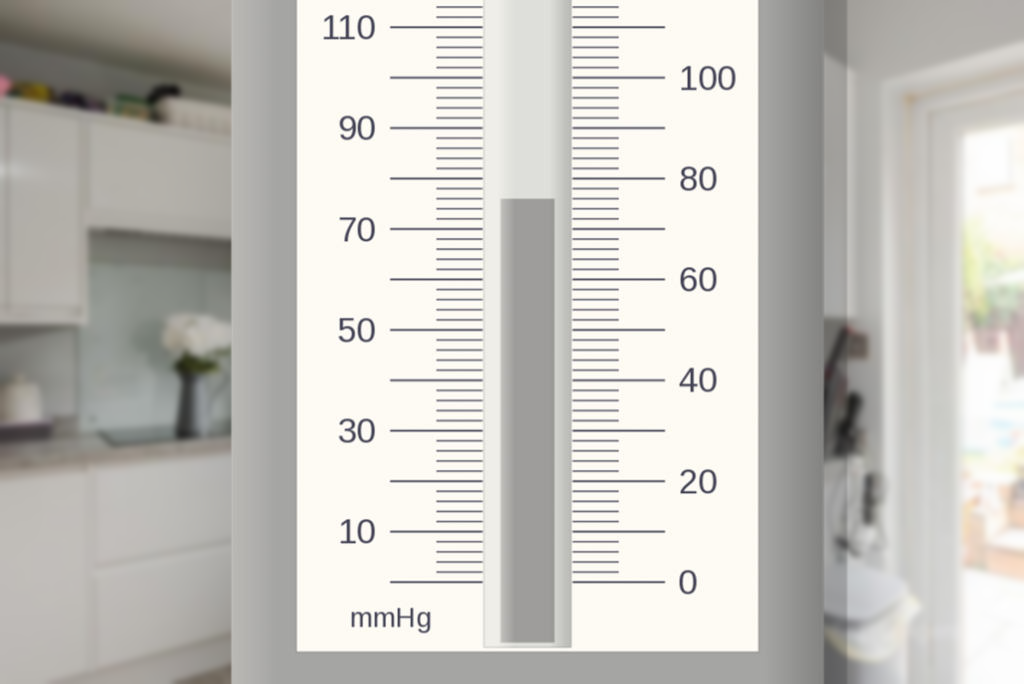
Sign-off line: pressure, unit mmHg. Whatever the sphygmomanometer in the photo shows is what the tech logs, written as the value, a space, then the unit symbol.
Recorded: 76 mmHg
